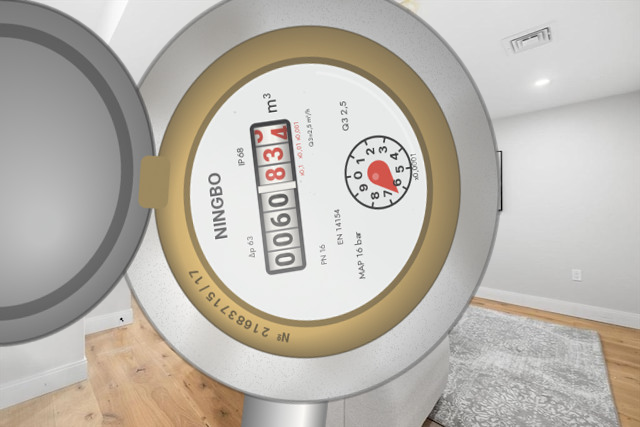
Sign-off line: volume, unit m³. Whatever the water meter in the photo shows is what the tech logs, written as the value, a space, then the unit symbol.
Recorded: 60.8336 m³
